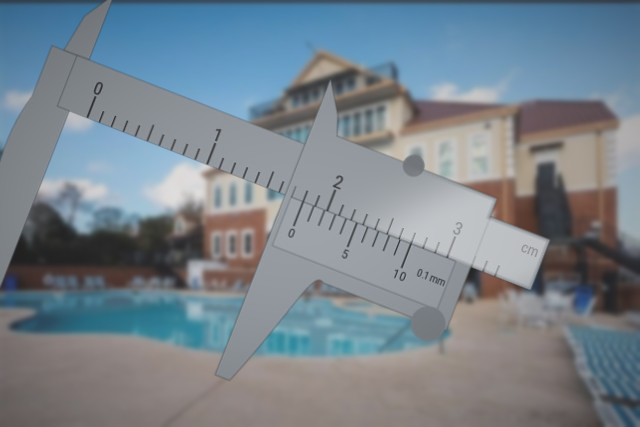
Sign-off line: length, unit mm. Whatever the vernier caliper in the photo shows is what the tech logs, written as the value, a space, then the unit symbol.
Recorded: 18.0 mm
